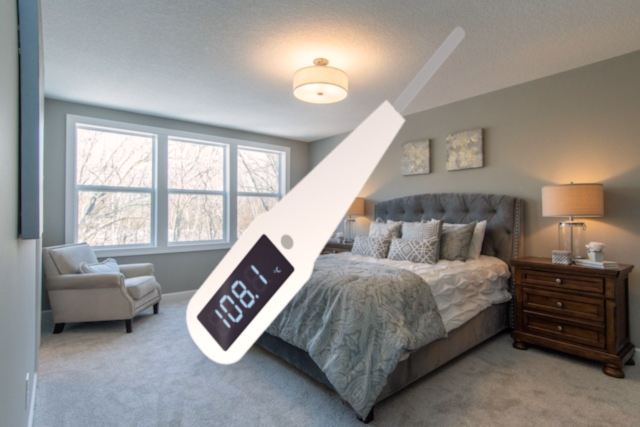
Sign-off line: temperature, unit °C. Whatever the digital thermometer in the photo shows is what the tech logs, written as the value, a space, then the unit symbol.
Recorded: 108.1 °C
